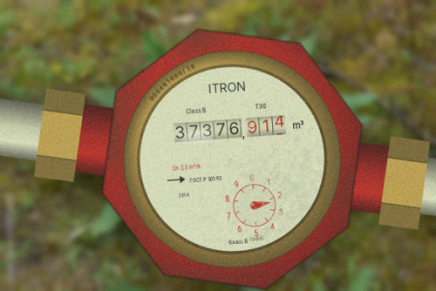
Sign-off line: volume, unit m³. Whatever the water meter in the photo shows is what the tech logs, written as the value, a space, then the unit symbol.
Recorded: 37376.9142 m³
